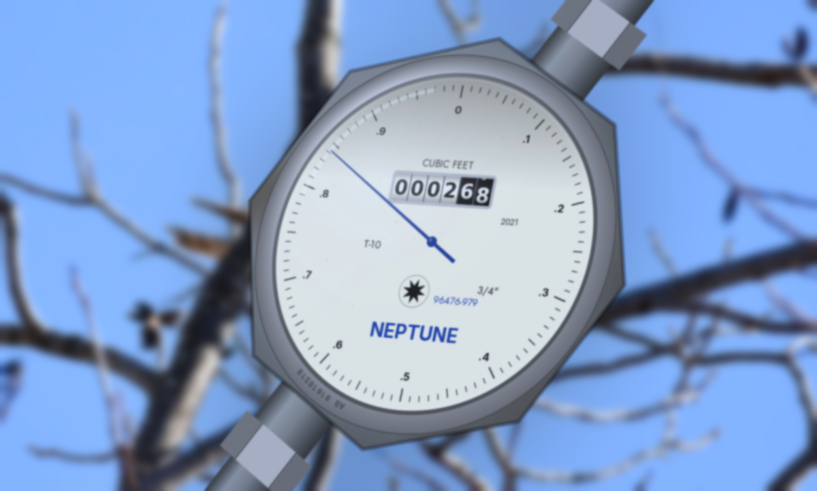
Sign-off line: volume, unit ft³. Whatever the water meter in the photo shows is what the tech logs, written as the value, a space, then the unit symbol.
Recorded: 267.84 ft³
